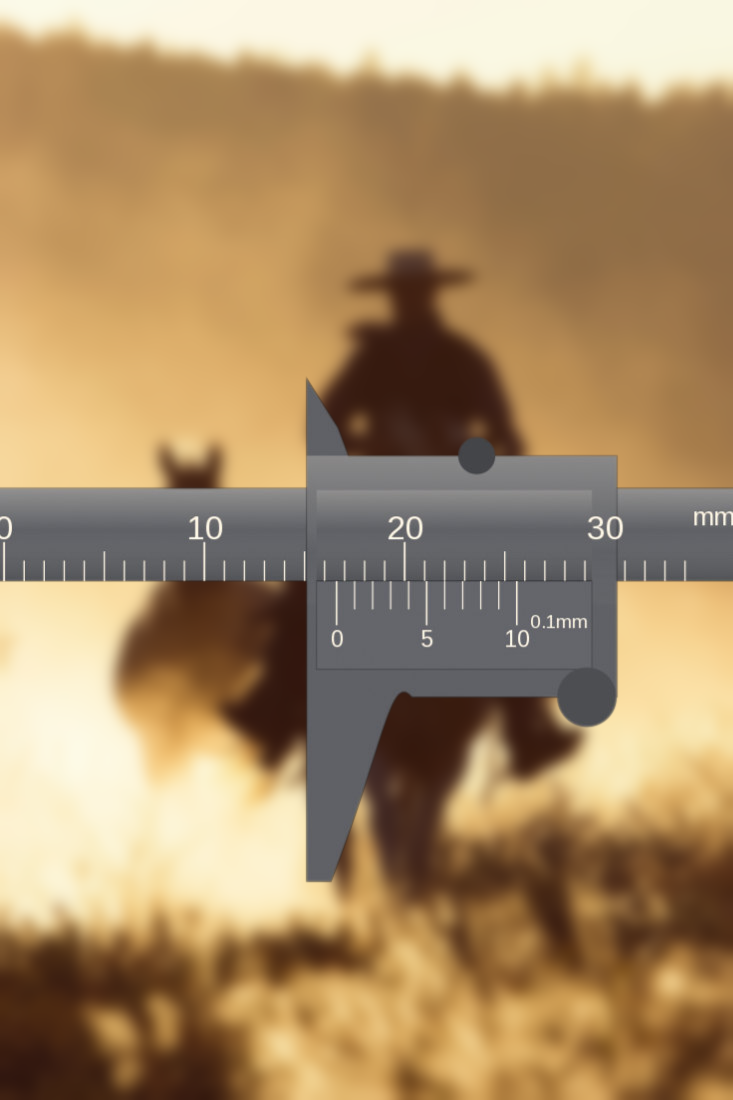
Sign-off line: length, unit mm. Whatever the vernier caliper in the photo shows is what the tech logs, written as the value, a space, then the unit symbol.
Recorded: 16.6 mm
